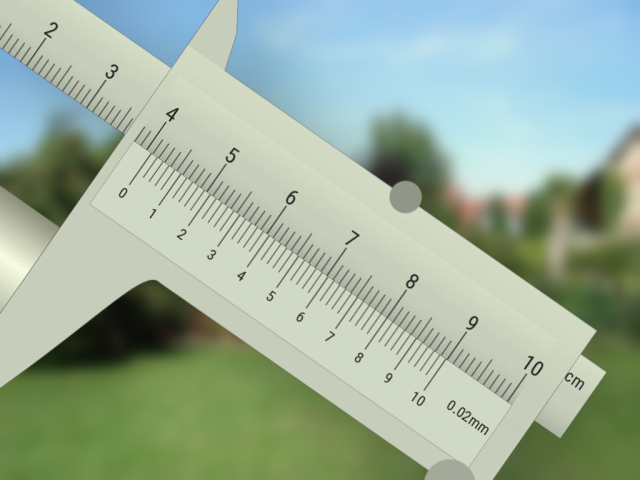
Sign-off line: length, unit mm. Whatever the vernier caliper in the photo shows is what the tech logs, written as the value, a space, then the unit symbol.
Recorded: 40.8 mm
